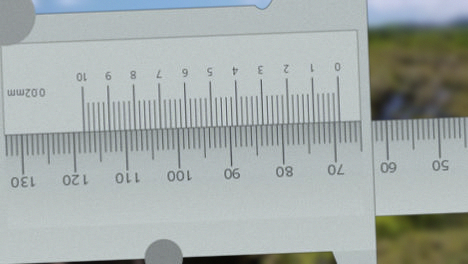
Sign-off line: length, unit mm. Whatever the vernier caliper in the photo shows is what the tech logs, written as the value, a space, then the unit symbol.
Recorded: 69.0 mm
